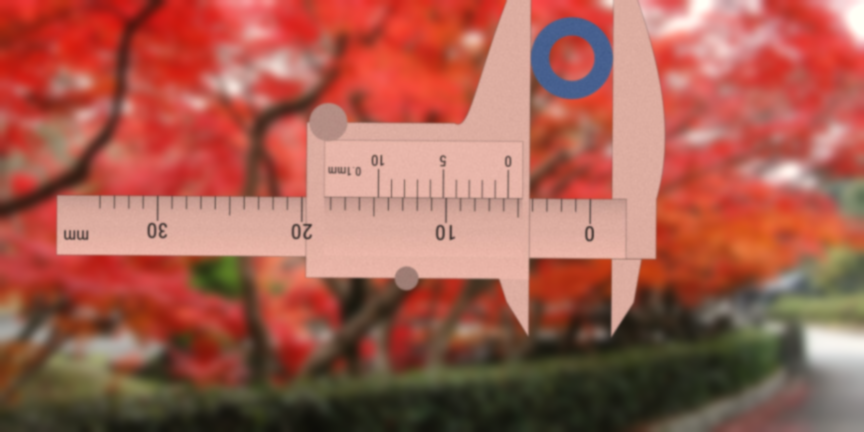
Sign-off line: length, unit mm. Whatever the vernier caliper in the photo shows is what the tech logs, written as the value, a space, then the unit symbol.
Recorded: 5.7 mm
